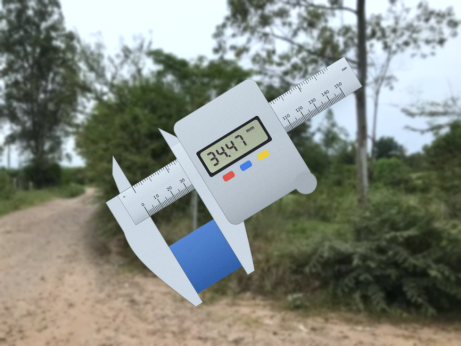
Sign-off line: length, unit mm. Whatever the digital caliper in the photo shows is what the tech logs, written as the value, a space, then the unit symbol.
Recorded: 34.47 mm
